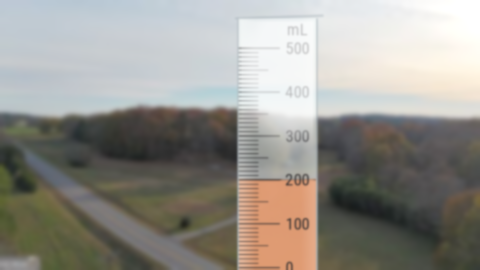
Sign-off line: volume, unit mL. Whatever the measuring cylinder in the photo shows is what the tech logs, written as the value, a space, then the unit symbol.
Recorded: 200 mL
